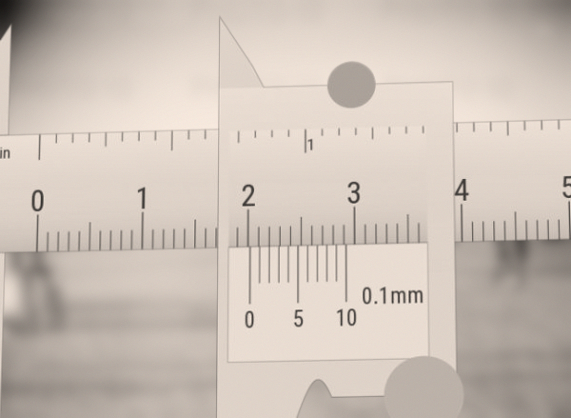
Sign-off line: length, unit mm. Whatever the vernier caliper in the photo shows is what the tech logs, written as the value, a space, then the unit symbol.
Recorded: 20.2 mm
